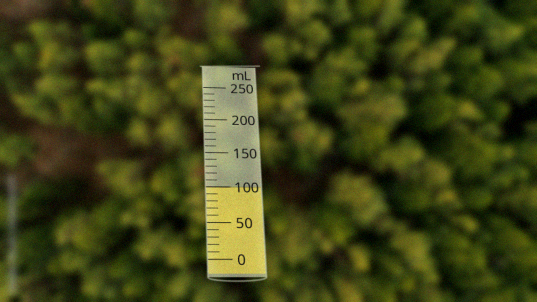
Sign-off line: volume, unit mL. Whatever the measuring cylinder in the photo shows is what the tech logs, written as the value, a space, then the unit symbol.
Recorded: 100 mL
